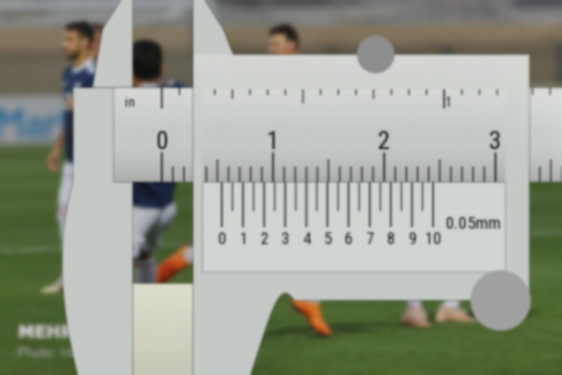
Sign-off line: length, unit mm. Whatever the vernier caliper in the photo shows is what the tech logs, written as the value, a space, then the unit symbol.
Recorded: 5.4 mm
